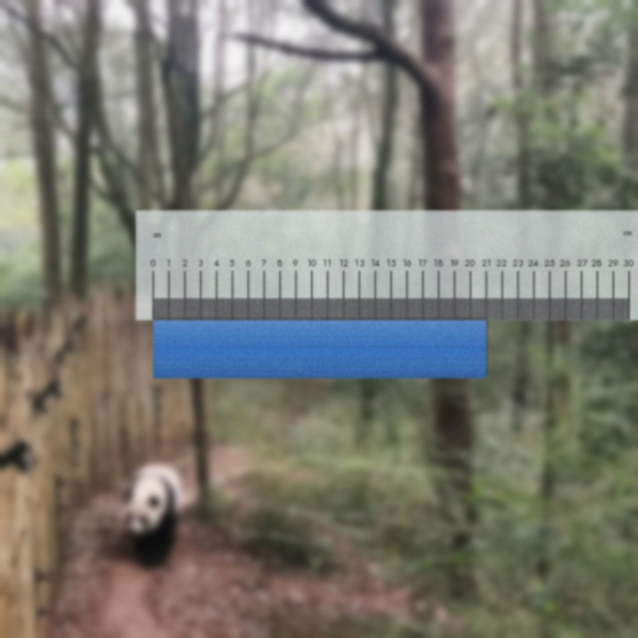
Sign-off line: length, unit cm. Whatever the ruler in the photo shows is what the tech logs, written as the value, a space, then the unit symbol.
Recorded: 21 cm
